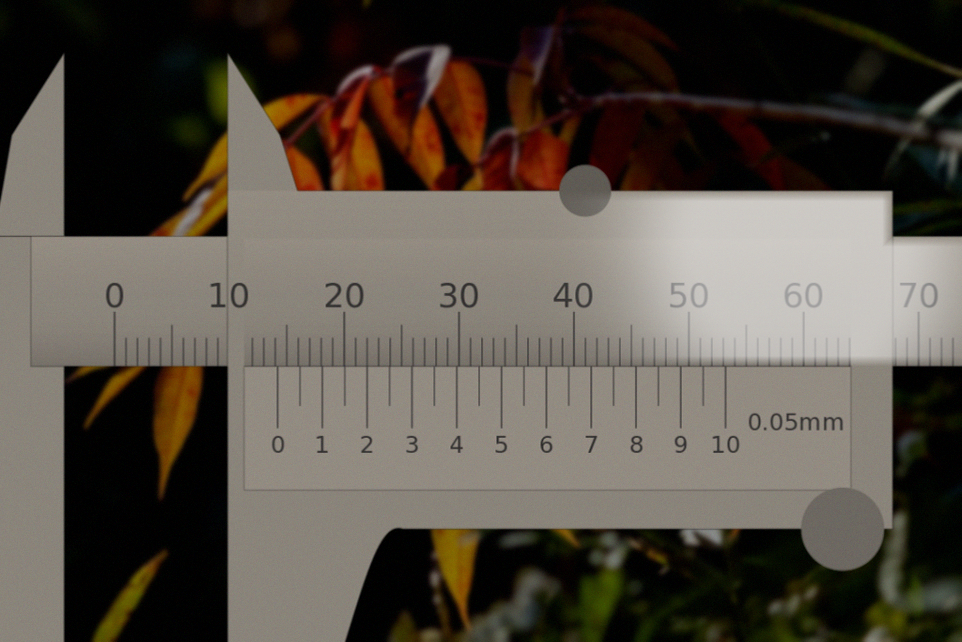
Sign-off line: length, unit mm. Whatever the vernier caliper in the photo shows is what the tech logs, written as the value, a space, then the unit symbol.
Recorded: 14.2 mm
